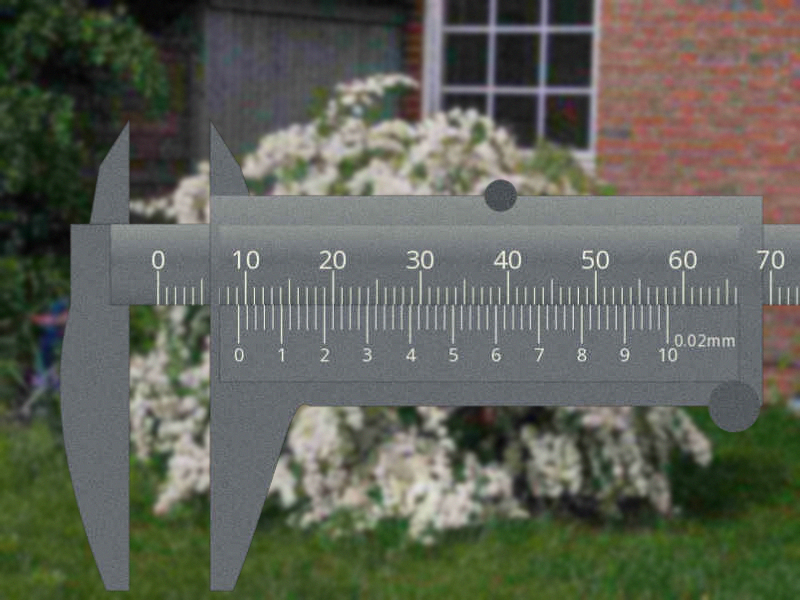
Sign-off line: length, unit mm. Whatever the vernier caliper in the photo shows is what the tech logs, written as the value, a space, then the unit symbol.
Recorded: 9.2 mm
